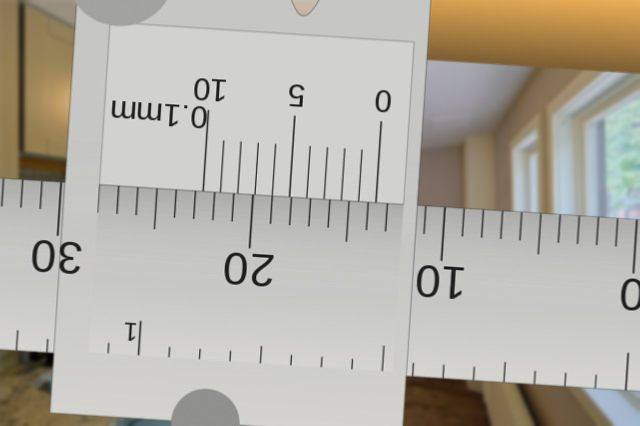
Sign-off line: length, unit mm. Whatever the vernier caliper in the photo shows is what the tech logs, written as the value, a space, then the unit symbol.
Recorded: 13.6 mm
